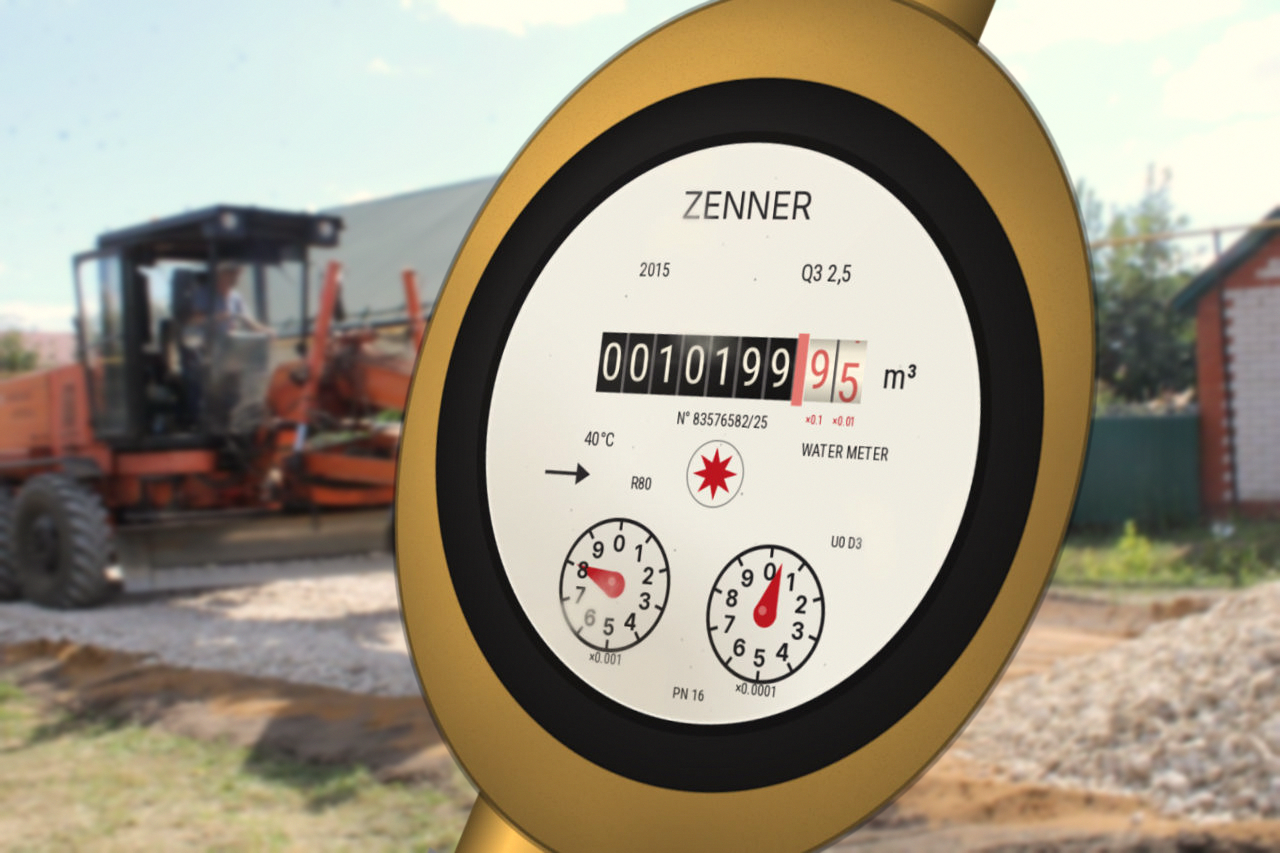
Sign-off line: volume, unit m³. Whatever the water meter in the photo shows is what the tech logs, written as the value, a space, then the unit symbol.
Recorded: 10199.9480 m³
